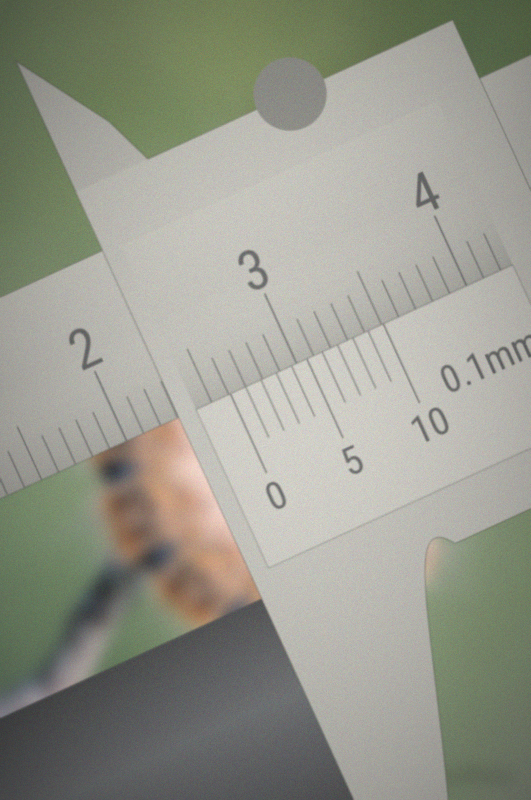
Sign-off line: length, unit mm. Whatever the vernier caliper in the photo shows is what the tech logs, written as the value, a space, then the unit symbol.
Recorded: 26.1 mm
